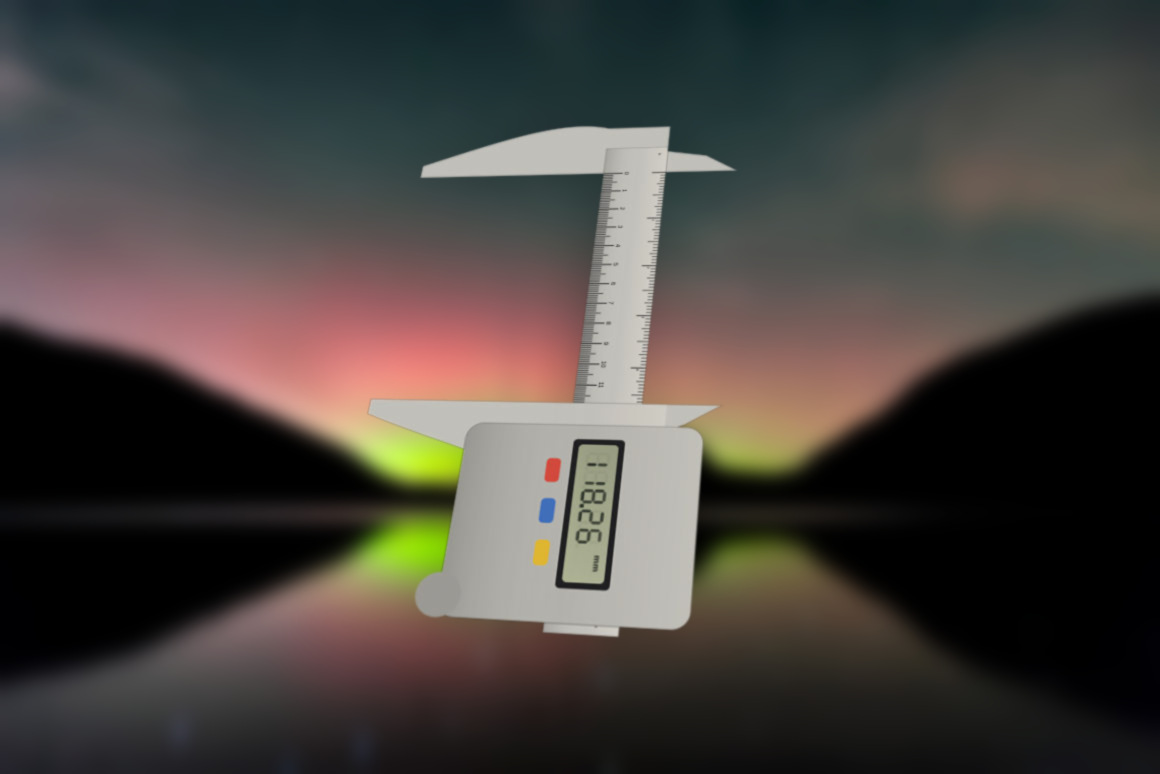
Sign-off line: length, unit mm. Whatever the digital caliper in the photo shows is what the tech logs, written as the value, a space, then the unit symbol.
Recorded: 118.26 mm
